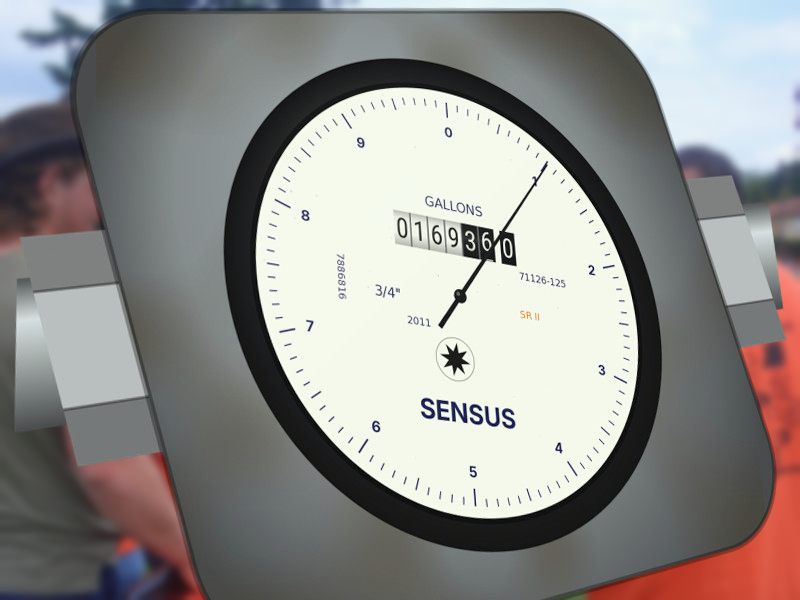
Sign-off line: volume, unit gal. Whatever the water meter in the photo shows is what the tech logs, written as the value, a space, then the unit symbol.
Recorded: 169361.0 gal
